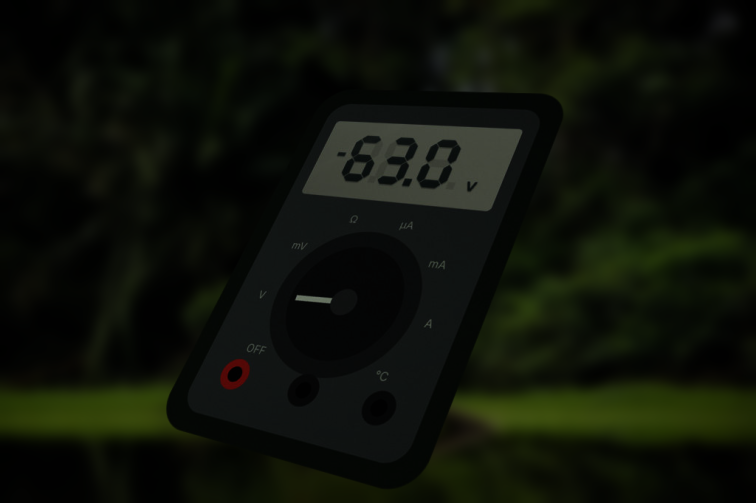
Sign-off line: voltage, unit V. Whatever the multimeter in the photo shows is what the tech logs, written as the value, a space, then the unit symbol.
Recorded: -63.0 V
